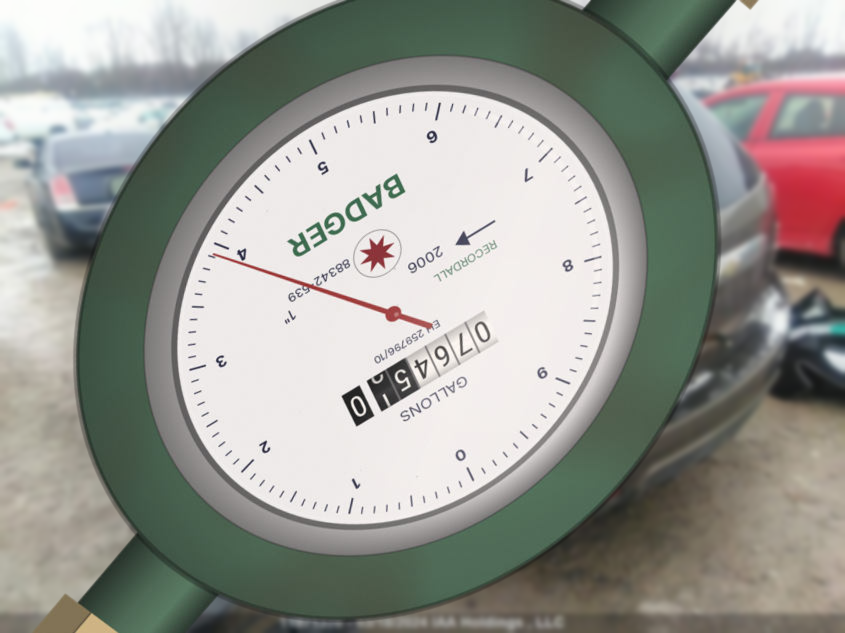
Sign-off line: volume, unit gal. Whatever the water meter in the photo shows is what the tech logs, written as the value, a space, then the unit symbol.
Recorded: 764513.9 gal
